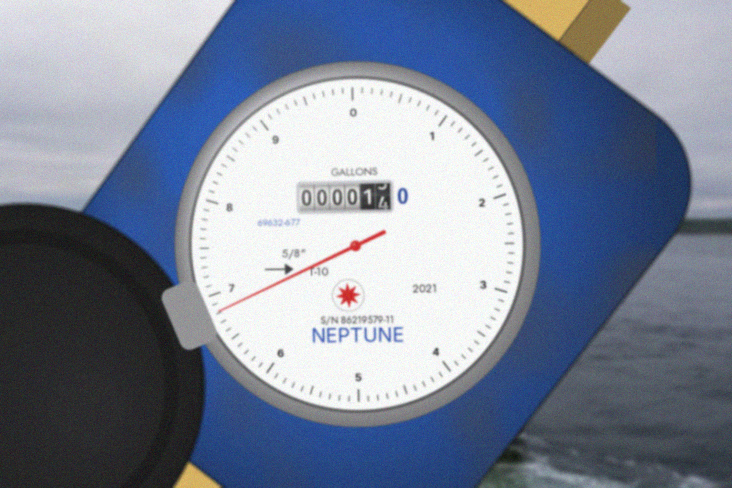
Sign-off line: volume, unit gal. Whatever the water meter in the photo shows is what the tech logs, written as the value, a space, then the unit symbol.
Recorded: 136.8 gal
